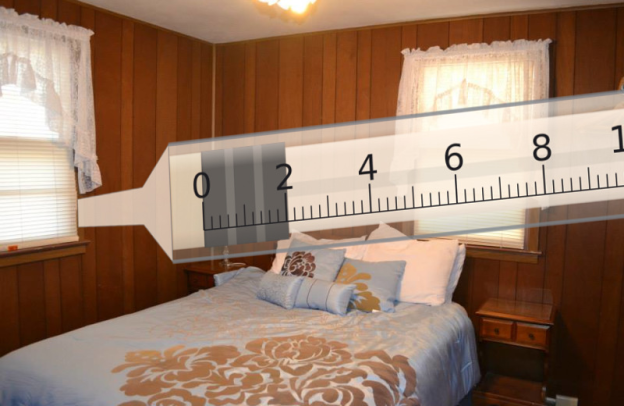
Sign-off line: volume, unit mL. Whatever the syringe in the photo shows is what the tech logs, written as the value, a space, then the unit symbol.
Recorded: 0 mL
